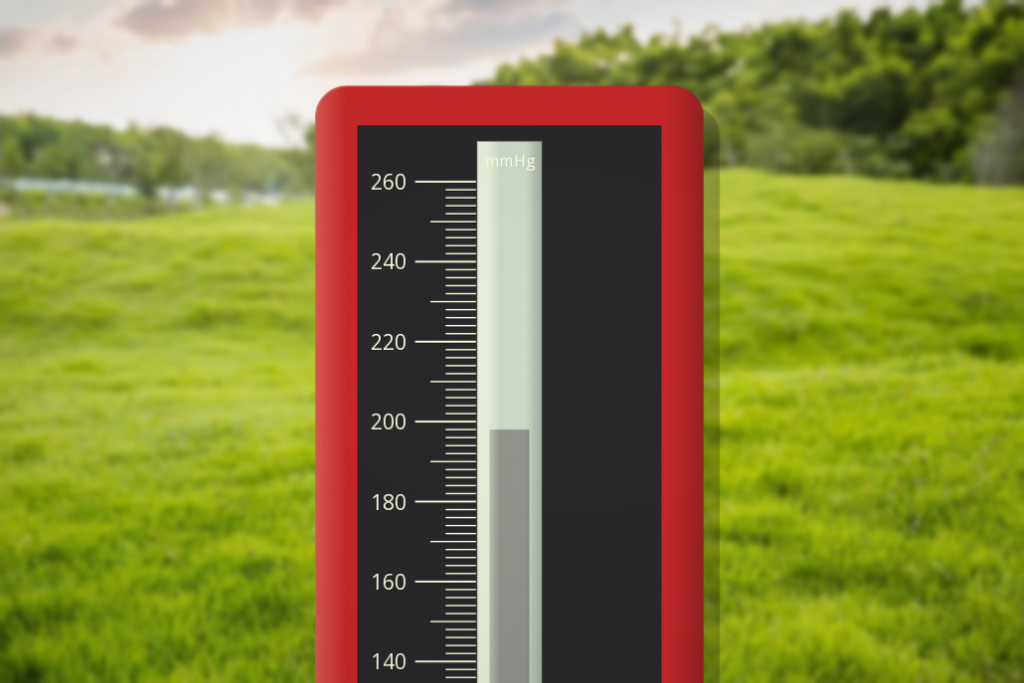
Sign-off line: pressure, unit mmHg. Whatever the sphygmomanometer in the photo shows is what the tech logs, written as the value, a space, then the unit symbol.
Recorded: 198 mmHg
